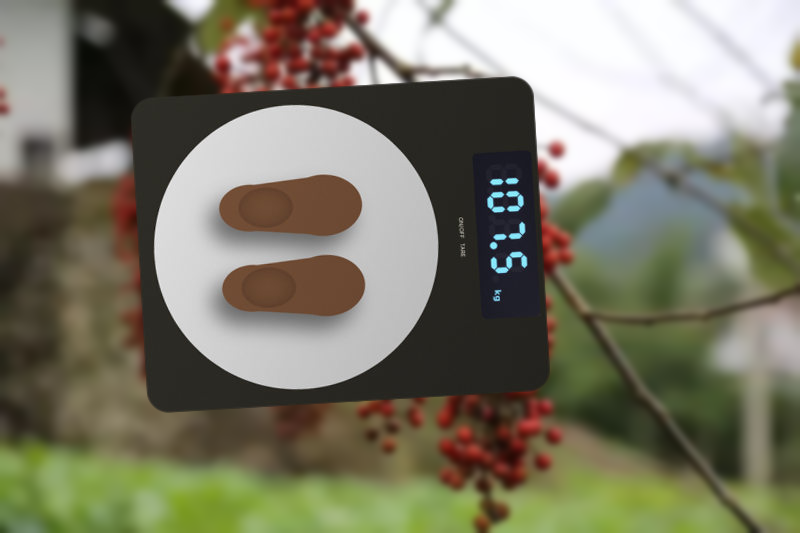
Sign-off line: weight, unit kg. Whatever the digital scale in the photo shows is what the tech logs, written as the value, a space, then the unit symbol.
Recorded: 107.5 kg
